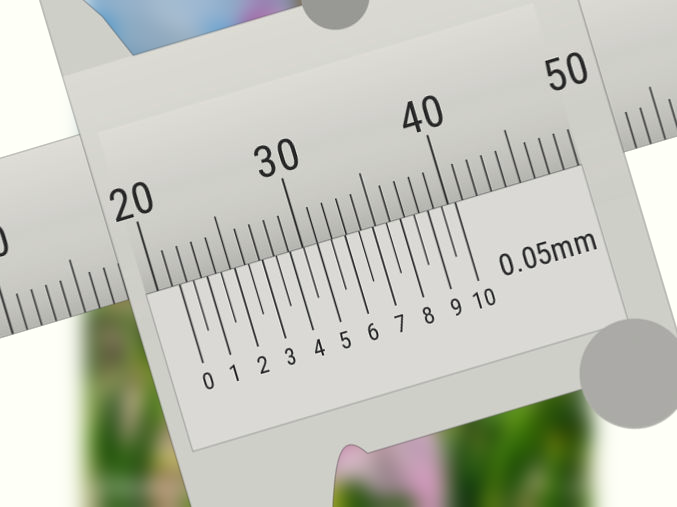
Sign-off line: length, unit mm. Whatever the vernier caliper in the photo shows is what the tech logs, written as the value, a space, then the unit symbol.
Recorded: 21.5 mm
